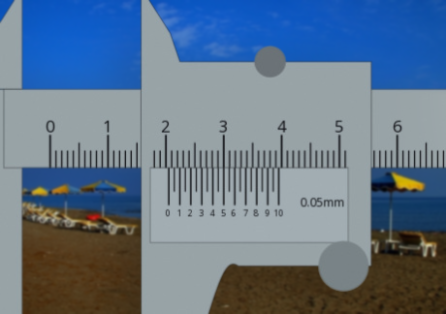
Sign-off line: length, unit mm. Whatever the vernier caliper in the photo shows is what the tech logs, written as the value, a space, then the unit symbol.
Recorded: 20.5 mm
